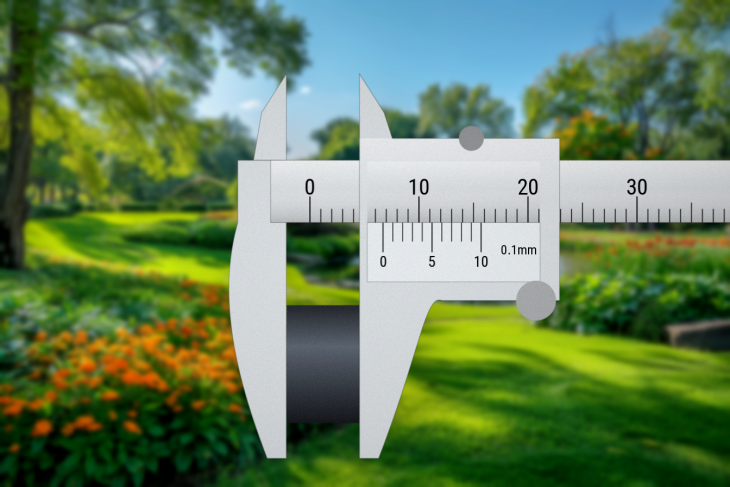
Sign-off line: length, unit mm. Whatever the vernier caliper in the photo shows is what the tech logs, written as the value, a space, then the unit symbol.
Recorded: 6.7 mm
